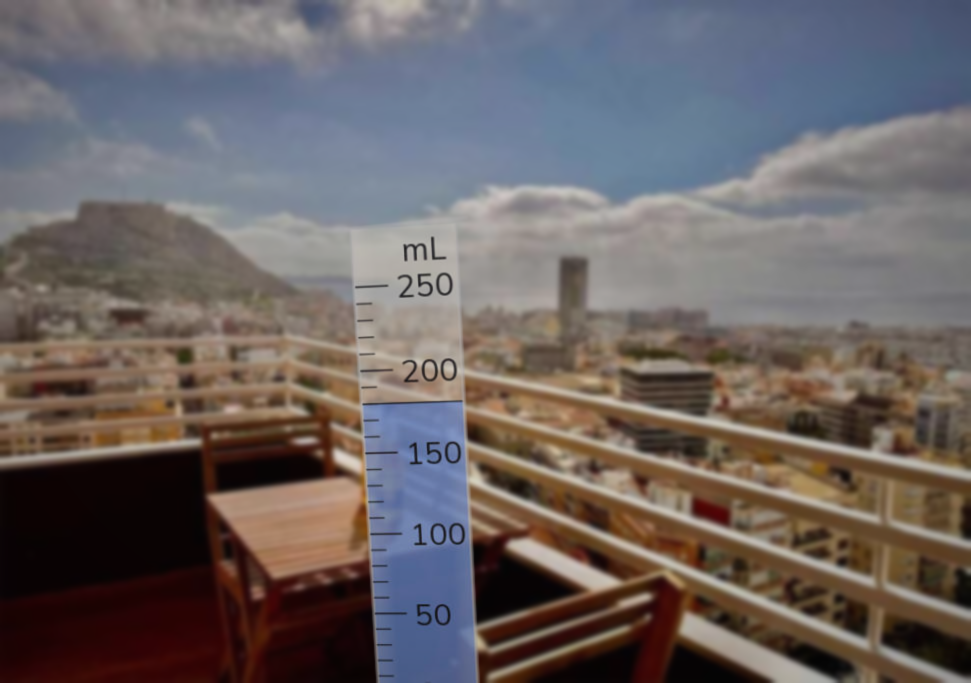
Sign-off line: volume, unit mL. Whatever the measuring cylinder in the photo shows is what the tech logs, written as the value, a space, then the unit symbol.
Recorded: 180 mL
